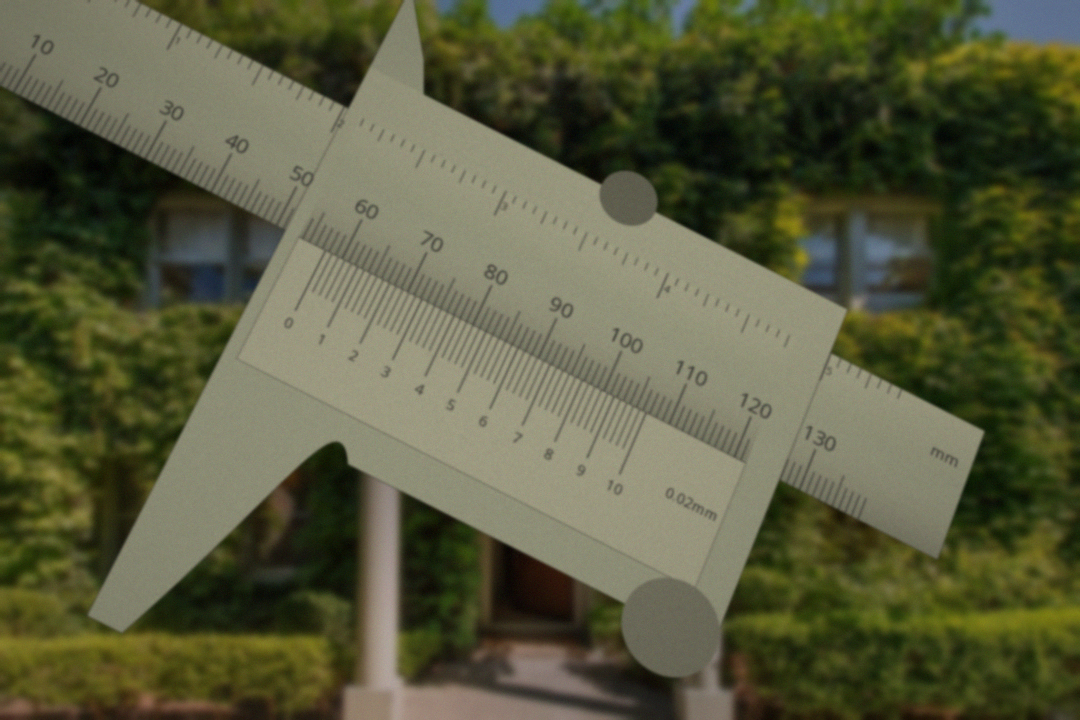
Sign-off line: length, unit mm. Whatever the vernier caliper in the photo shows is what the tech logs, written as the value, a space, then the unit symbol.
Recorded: 57.5 mm
